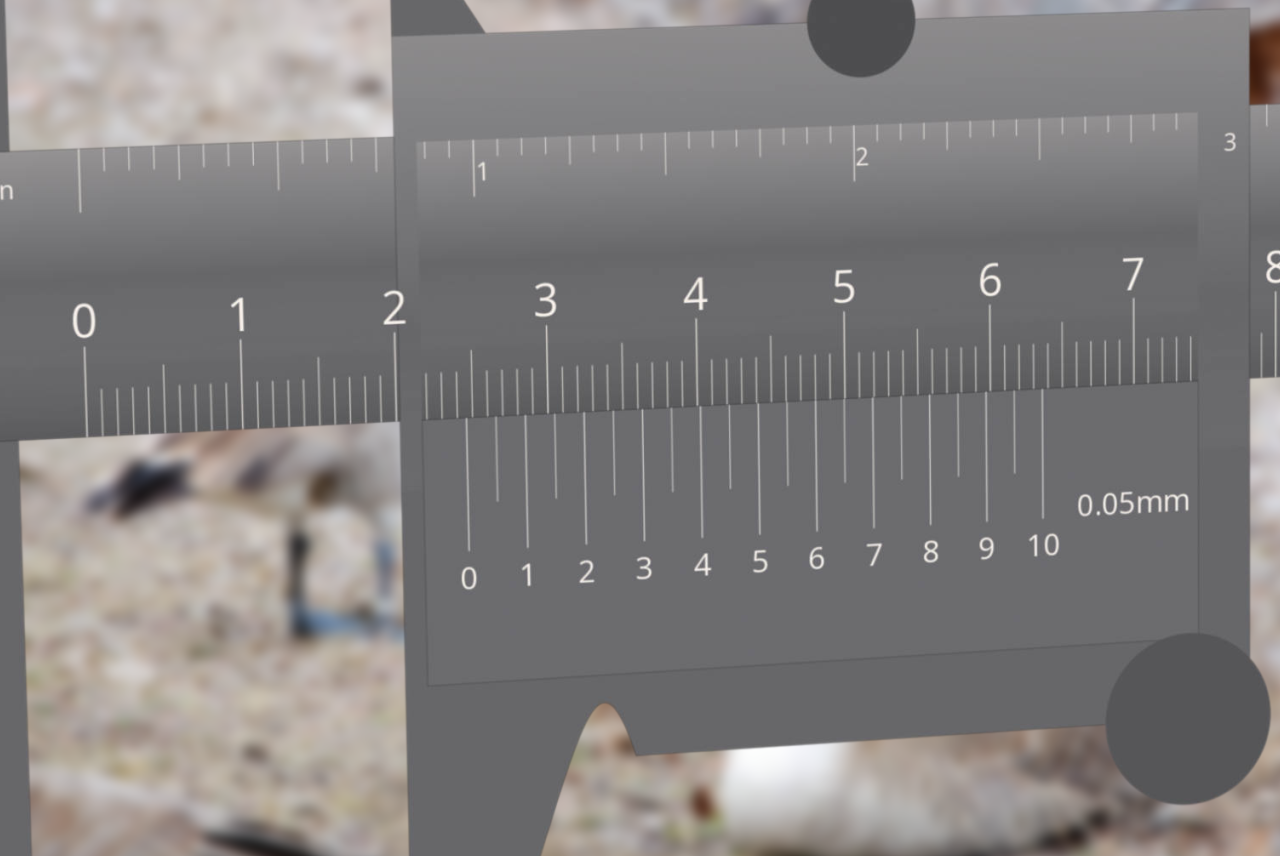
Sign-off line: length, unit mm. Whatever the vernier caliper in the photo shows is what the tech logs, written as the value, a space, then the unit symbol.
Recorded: 24.6 mm
